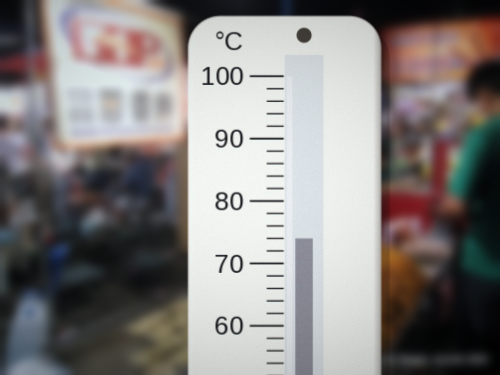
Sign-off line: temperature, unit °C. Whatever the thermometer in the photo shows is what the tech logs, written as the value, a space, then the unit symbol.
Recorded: 74 °C
